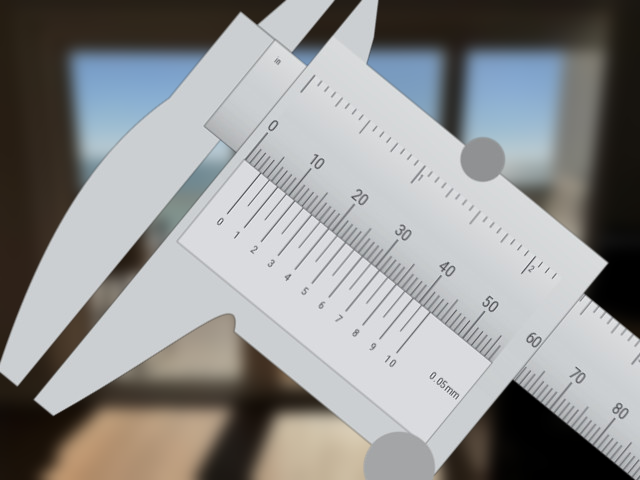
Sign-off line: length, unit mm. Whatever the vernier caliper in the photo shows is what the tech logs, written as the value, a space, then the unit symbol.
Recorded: 3.6 mm
